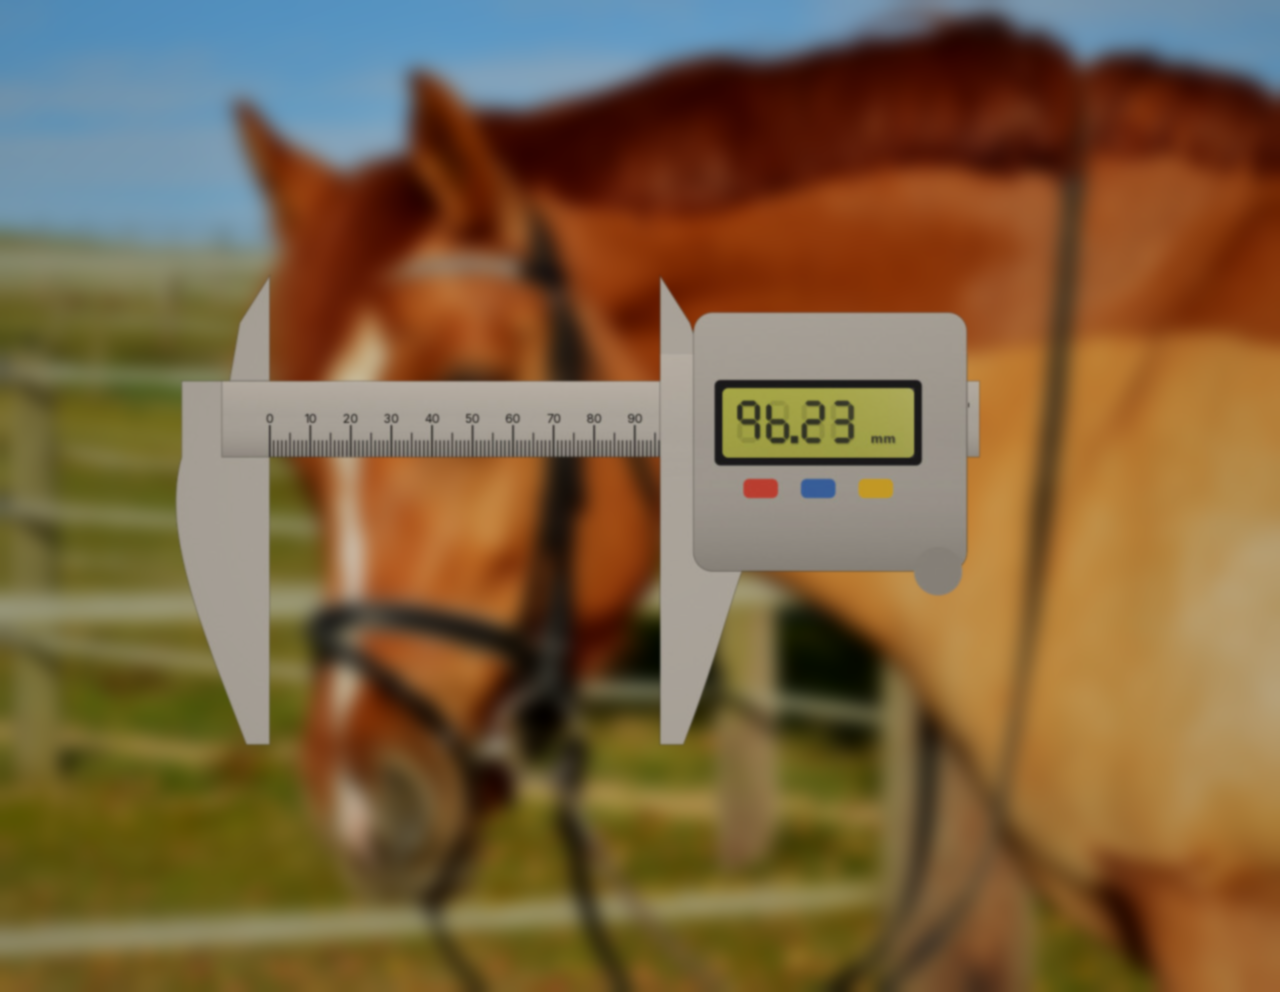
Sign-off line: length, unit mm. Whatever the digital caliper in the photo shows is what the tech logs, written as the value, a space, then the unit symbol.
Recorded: 96.23 mm
